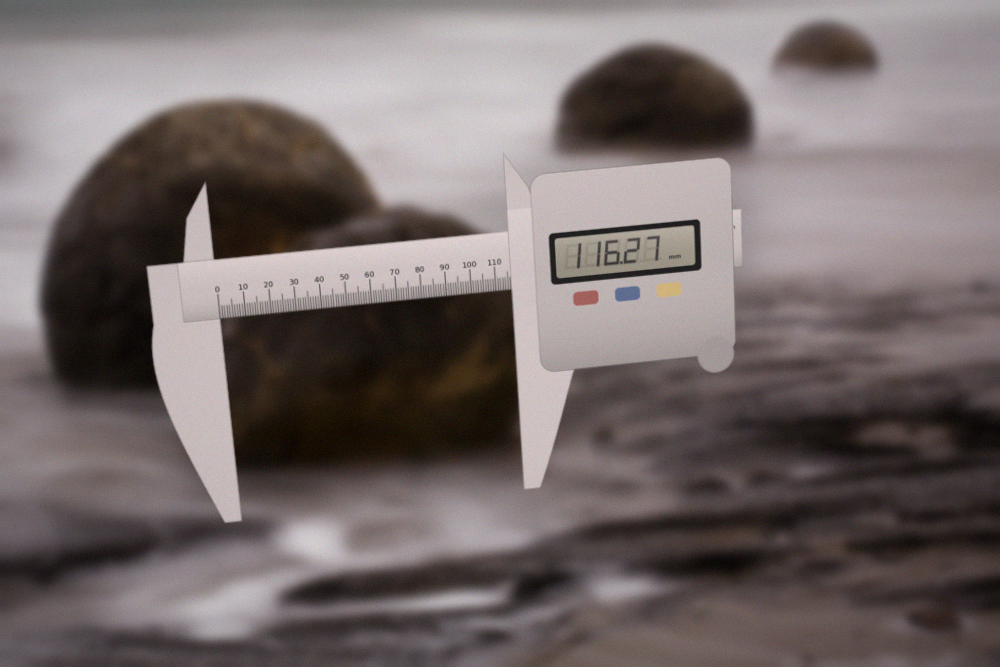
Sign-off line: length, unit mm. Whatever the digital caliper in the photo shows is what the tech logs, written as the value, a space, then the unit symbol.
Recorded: 116.27 mm
